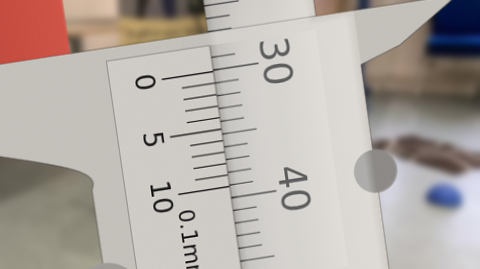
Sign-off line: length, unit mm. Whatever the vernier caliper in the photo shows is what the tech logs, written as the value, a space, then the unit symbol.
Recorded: 30.1 mm
